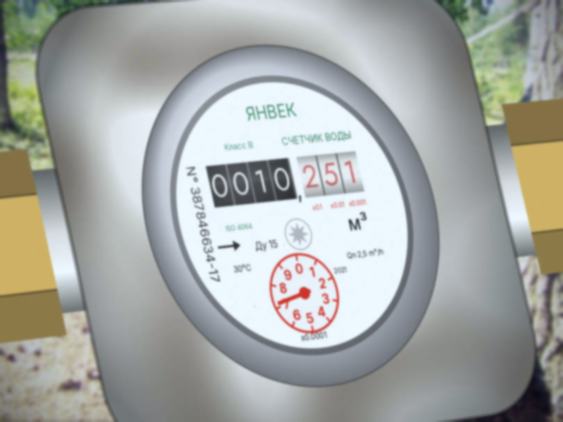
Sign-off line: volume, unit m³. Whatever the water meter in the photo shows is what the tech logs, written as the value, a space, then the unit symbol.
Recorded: 10.2517 m³
